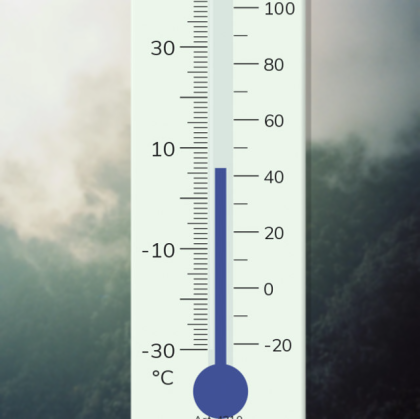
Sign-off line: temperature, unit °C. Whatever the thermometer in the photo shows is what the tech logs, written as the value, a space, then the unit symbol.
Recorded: 6 °C
